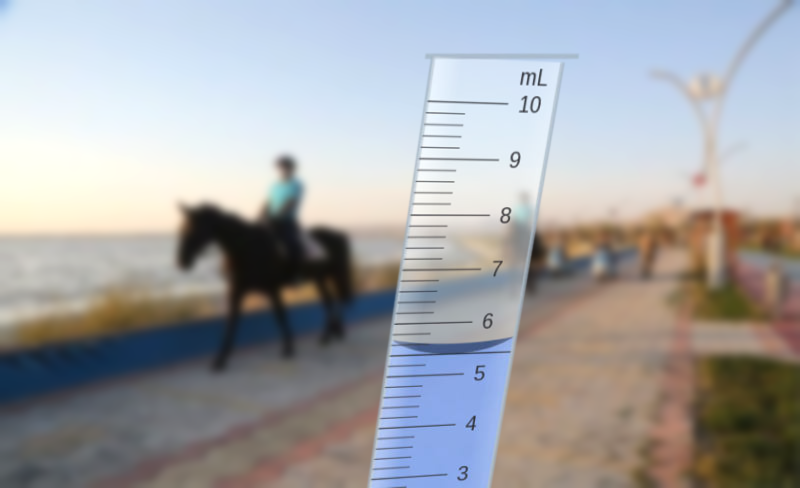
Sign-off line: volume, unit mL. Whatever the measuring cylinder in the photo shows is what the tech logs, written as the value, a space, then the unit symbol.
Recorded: 5.4 mL
